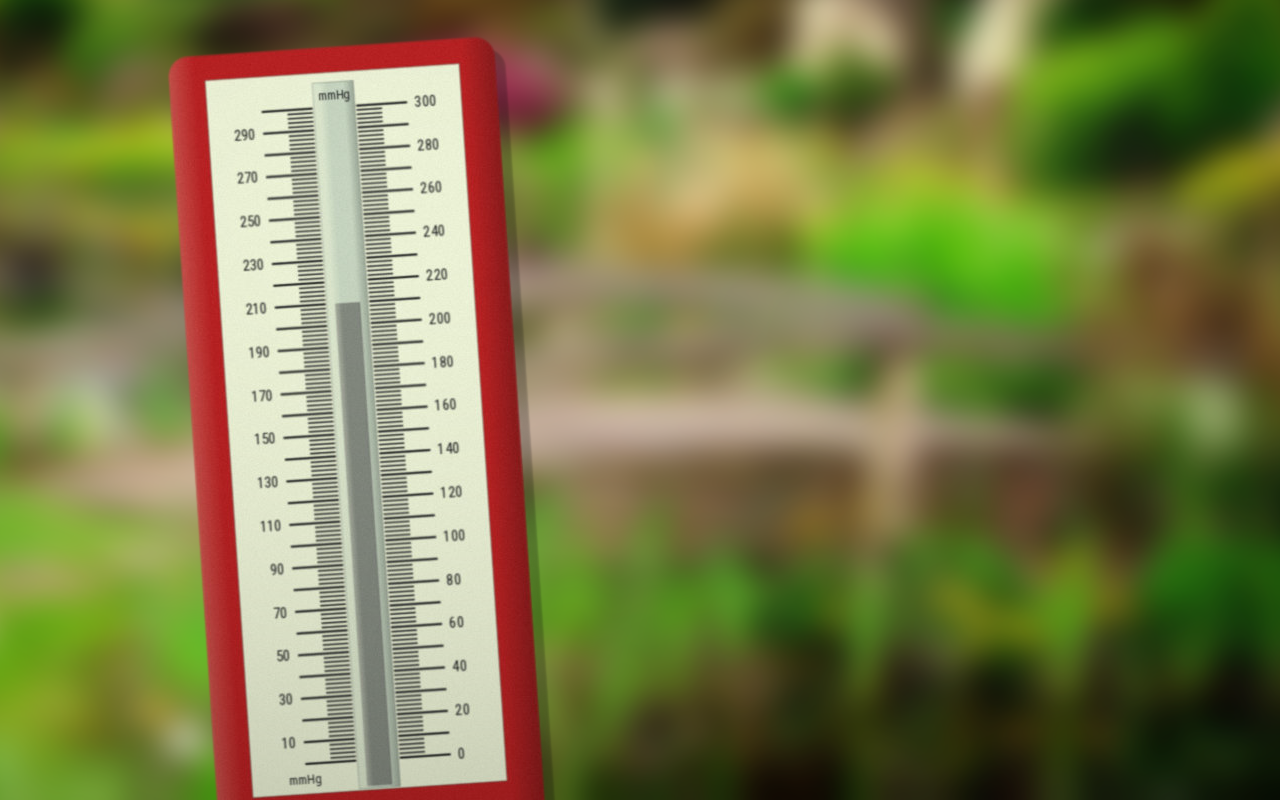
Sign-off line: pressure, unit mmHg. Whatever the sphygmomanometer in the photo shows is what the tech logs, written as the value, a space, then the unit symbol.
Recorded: 210 mmHg
